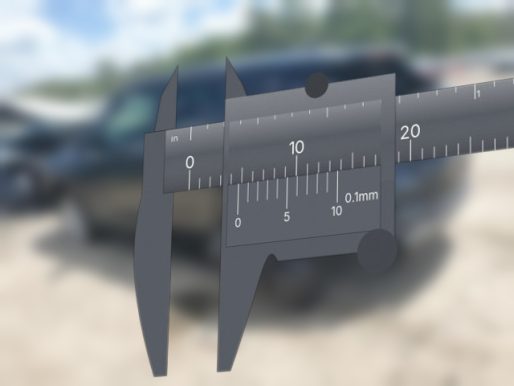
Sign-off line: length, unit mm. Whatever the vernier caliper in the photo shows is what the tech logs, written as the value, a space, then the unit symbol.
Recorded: 4.7 mm
